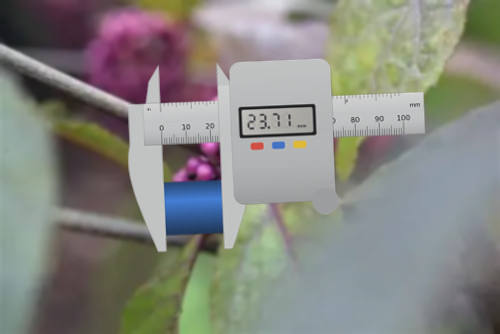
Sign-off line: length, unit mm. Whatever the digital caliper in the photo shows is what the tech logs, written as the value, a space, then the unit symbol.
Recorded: 23.71 mm
